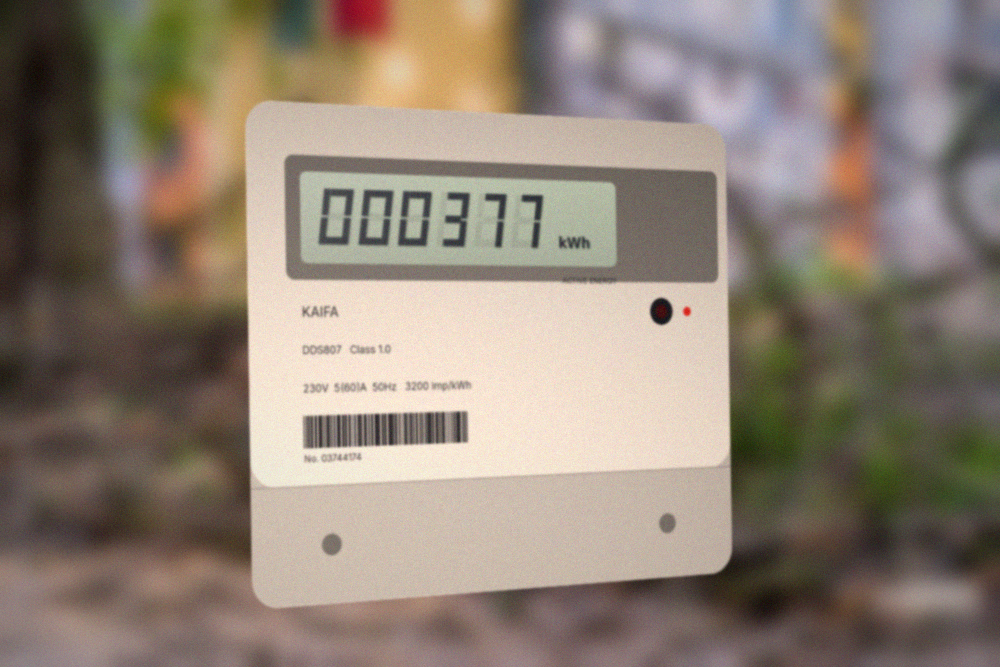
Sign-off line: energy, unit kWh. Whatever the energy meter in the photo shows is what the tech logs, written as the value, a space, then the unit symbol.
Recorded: 377 kWh
